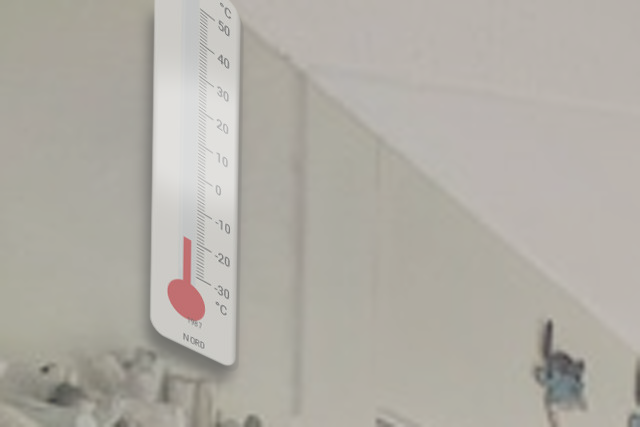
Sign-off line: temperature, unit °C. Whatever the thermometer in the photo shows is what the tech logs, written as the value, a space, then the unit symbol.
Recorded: -20 °C
